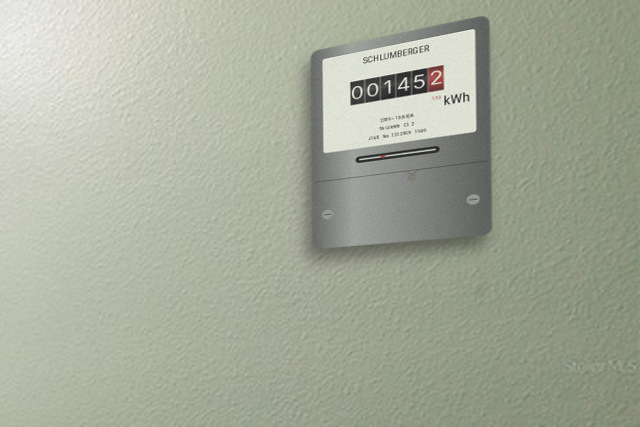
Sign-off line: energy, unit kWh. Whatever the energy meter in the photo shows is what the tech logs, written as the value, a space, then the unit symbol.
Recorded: 145.2 kWh
